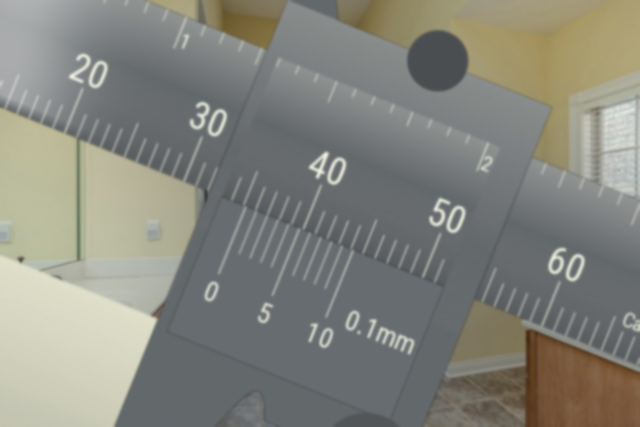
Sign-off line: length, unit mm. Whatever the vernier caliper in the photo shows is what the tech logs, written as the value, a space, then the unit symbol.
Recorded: 35.2 mm
